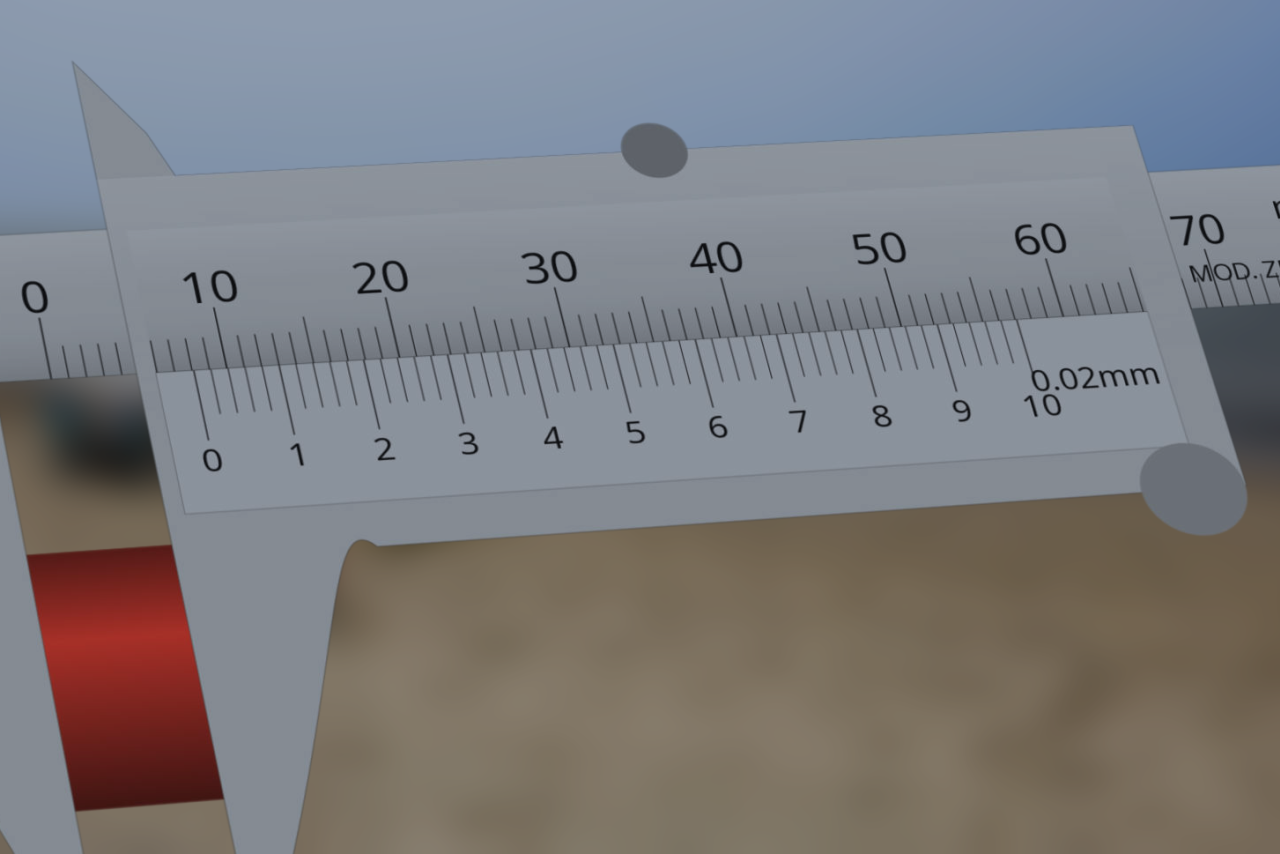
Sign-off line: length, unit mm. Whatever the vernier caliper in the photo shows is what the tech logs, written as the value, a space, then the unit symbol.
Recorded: 8.1 mm
